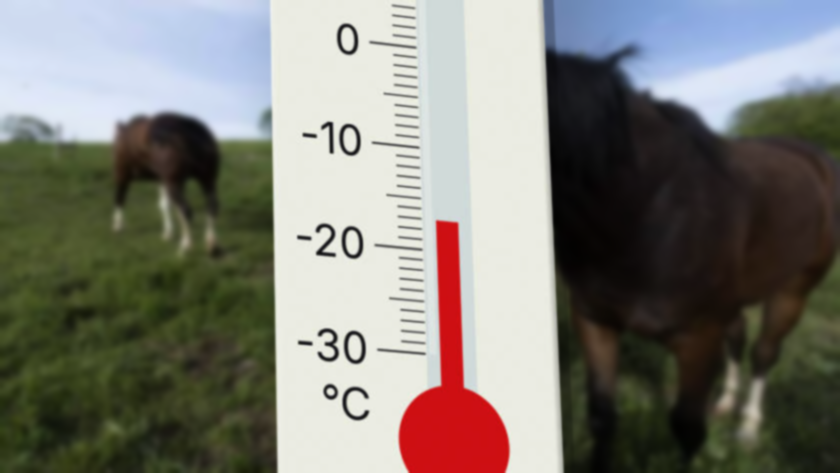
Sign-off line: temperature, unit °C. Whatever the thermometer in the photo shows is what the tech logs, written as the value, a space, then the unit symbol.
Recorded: -17 °C
